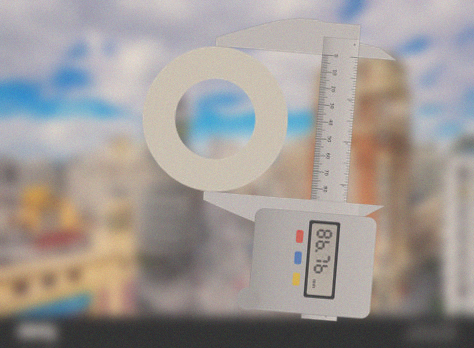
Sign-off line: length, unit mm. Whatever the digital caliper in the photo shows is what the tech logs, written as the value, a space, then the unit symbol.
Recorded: 86.76 mm
